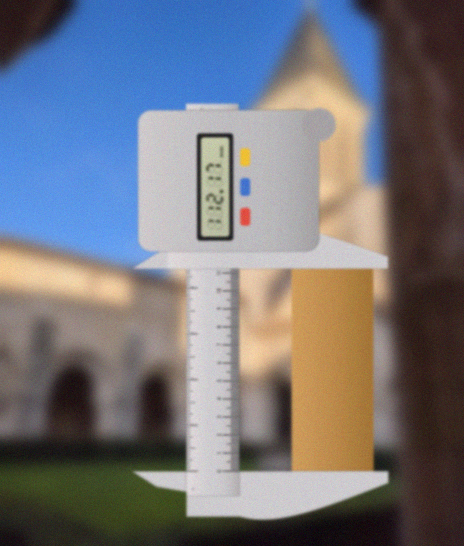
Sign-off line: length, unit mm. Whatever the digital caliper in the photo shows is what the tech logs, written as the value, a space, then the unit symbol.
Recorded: 112.17 mm
